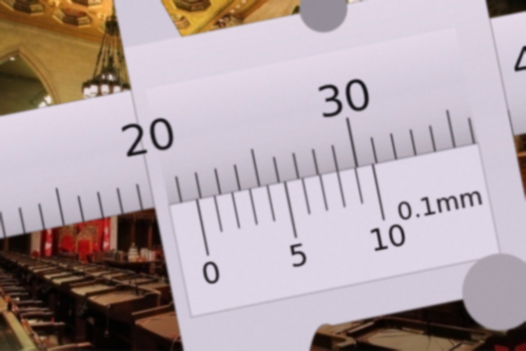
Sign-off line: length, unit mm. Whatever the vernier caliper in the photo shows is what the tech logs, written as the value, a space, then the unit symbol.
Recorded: 21.8 mm
